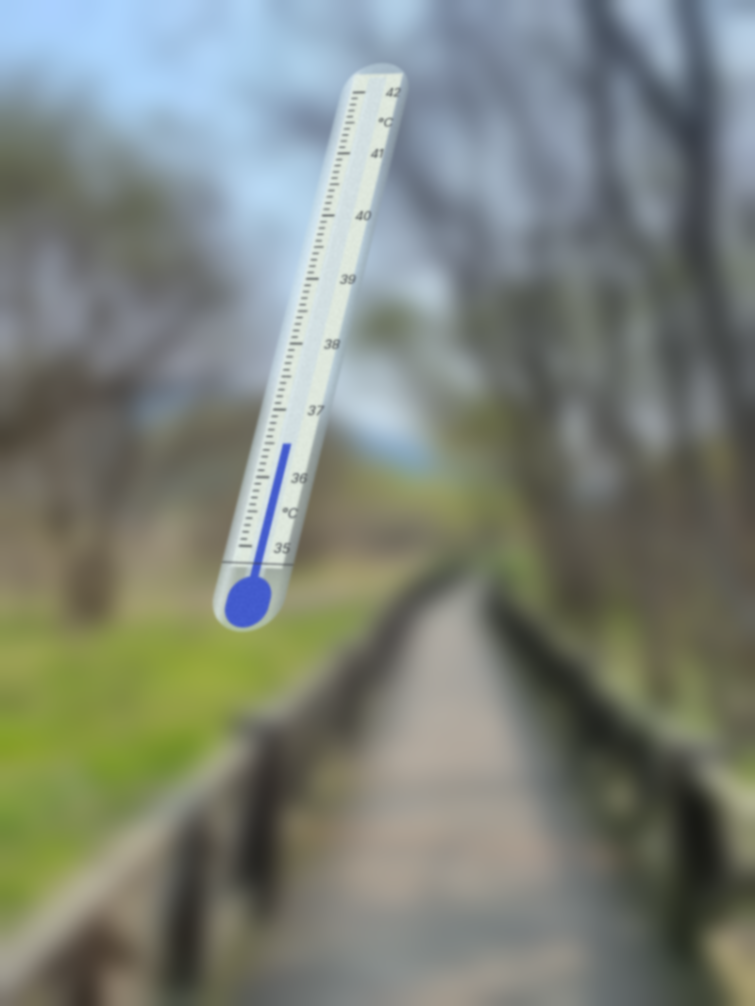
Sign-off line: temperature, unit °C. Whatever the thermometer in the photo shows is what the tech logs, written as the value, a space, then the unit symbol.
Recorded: 36.5 °C
